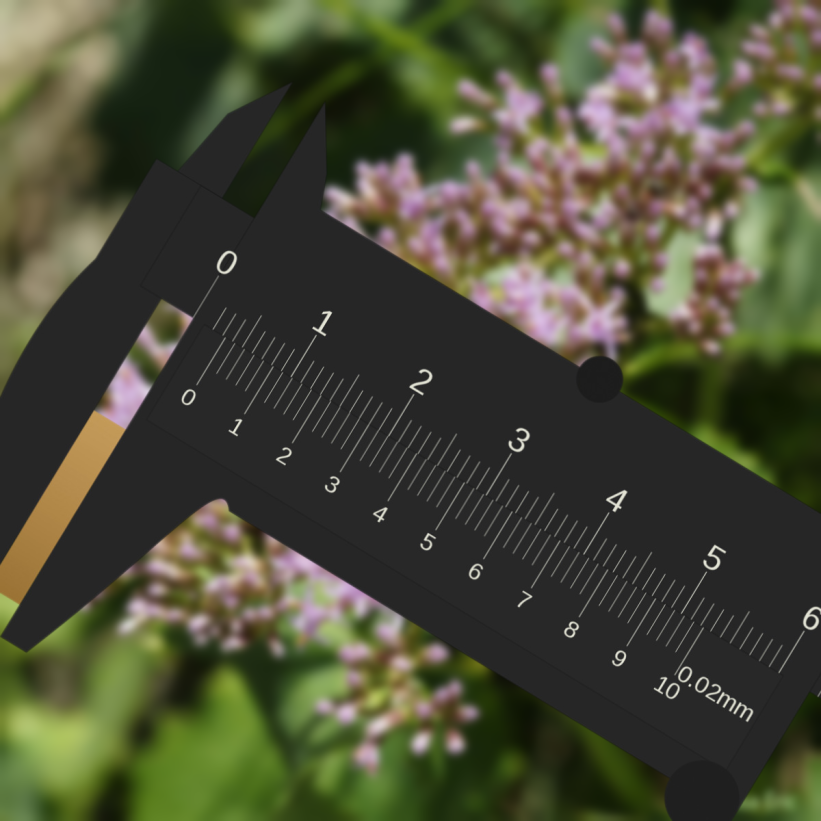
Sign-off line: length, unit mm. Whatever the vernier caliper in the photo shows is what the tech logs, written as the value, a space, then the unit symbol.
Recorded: 3.3 mm
